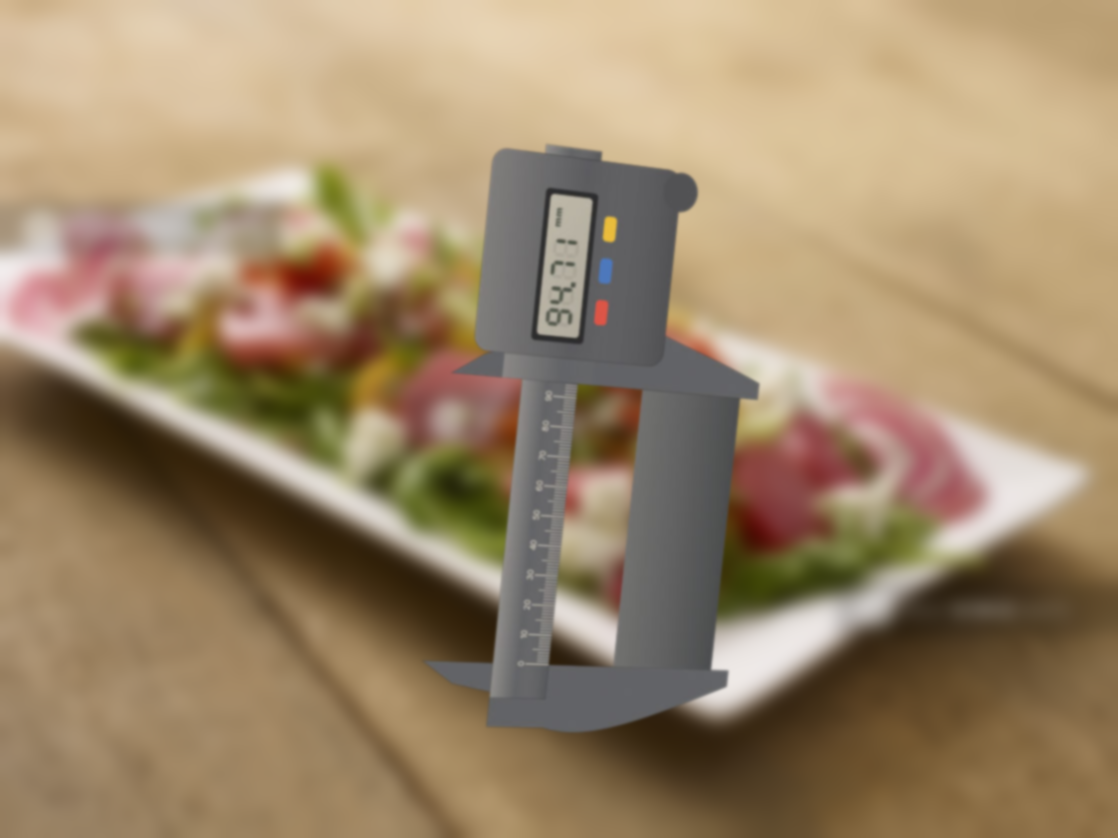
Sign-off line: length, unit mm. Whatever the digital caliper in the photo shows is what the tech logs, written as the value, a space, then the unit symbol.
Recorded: 94.71 mm
